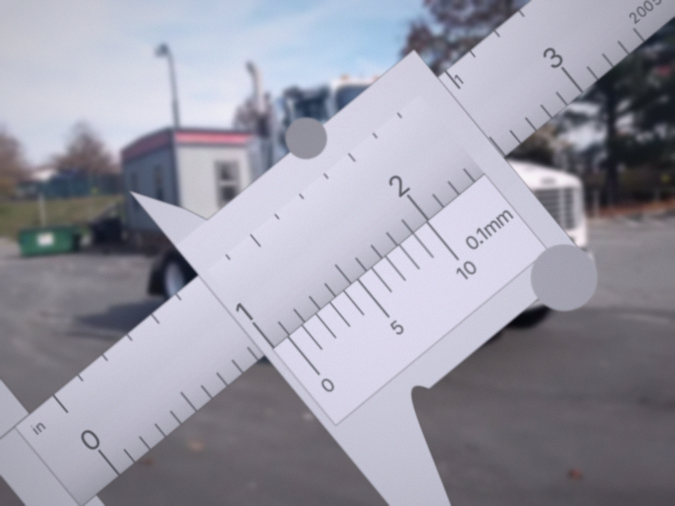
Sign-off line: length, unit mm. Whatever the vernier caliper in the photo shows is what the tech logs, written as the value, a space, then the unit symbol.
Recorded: 10.9 mm
